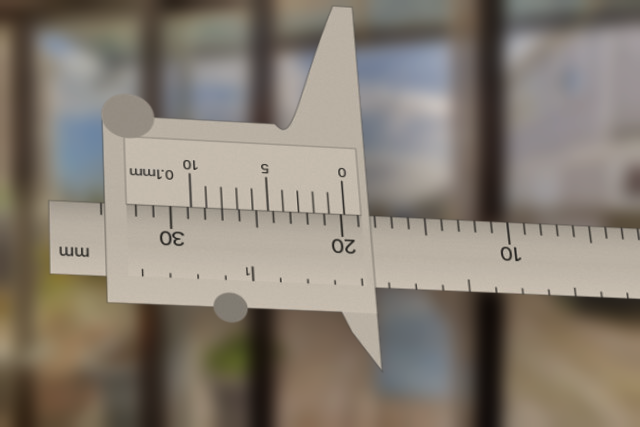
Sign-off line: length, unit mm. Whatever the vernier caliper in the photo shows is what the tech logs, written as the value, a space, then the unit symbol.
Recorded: 19.8 mm
